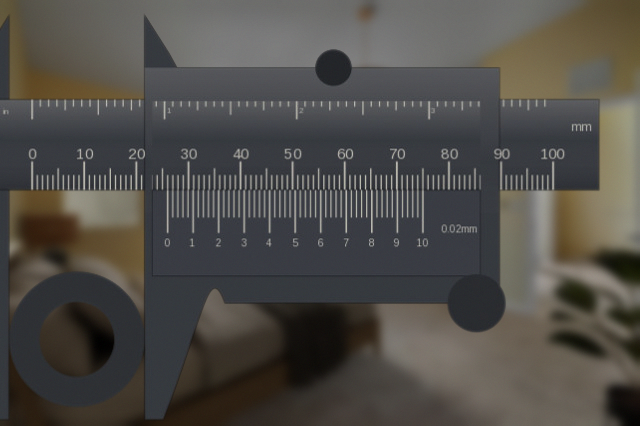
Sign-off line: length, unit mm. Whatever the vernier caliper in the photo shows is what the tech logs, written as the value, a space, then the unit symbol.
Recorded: 26.0 mm
